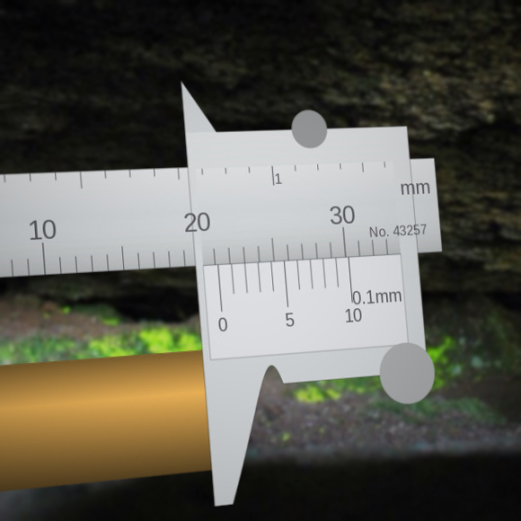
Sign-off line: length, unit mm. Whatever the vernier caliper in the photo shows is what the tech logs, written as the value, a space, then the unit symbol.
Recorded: 21.2 mm
